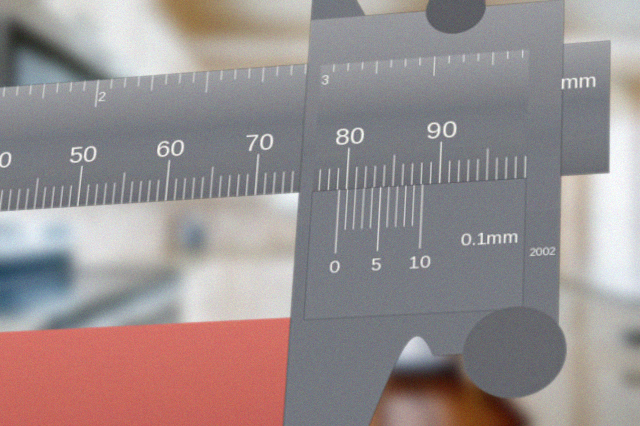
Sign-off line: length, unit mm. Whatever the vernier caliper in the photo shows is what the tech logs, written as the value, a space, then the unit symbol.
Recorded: 79.2 mm
